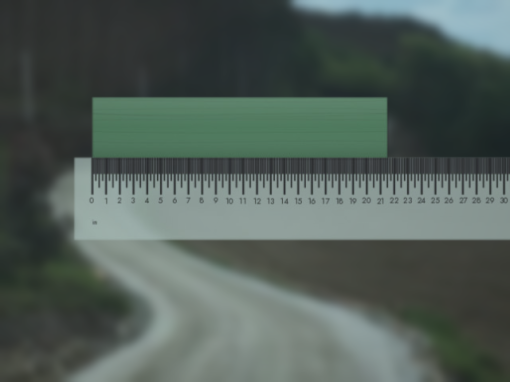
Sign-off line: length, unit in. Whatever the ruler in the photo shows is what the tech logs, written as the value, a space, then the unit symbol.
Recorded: 21.5 in
